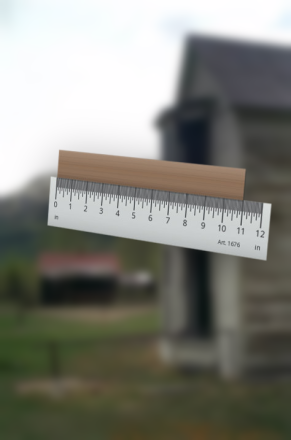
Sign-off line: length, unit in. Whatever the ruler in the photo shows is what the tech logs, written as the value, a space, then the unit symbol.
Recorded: 11 in
